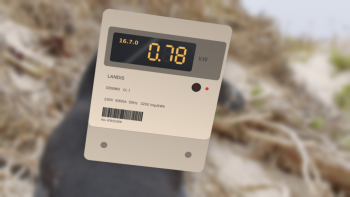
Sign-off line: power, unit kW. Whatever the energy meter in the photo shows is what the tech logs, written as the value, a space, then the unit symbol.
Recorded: 0.78 kW
